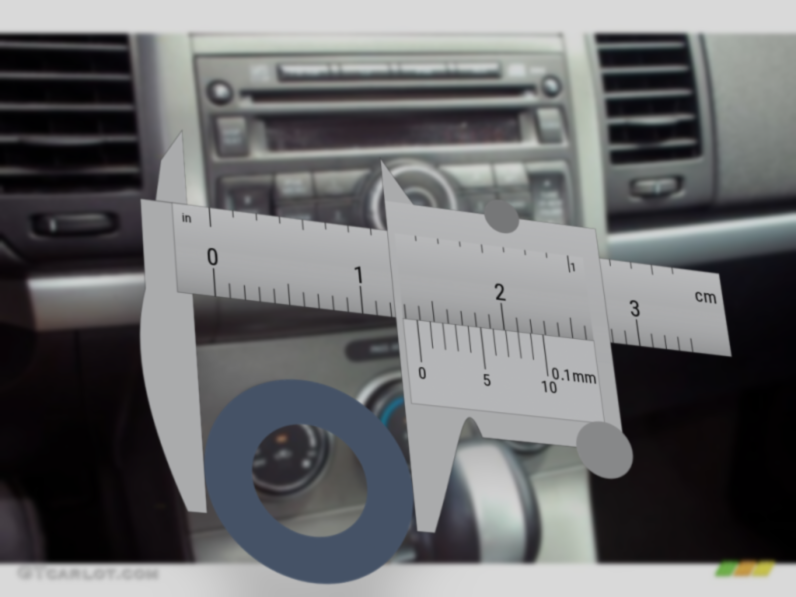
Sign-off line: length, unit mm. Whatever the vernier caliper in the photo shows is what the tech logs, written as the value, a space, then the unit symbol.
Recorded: 13.8 mm
